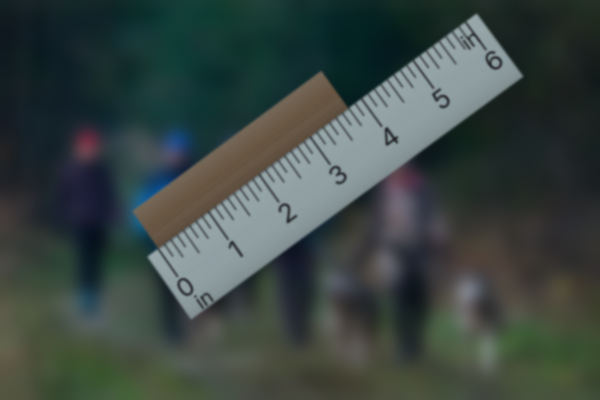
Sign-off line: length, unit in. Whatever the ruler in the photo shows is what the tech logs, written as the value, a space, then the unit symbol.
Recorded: 3.75 in
